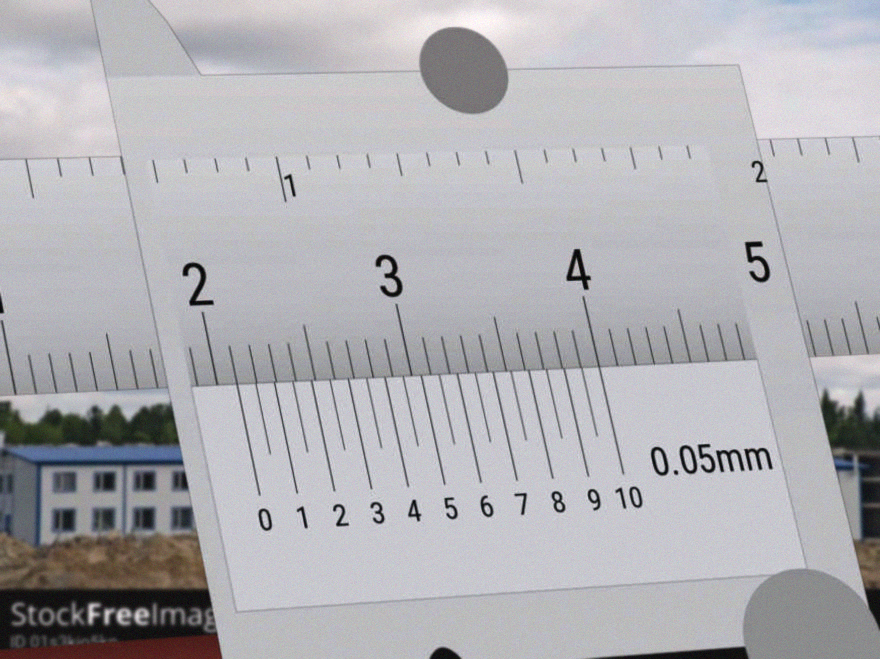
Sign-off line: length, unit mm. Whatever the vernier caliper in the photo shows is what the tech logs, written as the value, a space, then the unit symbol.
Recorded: 21.0 mm
